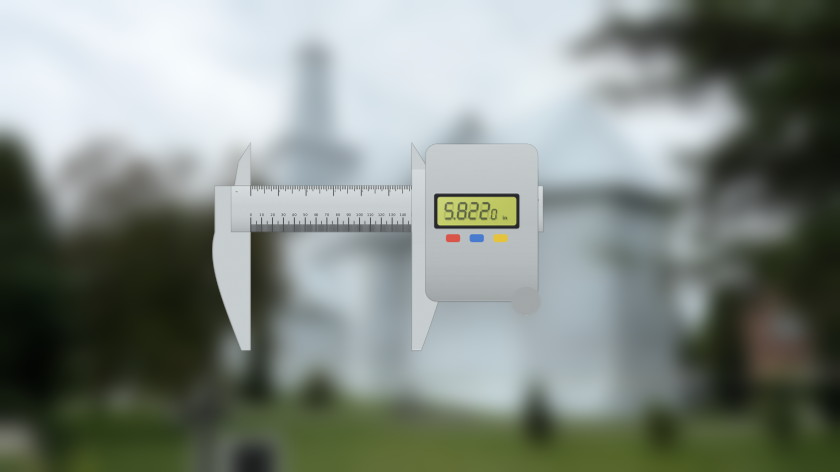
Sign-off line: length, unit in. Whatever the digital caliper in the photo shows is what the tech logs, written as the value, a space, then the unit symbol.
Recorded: 5.8220 in
